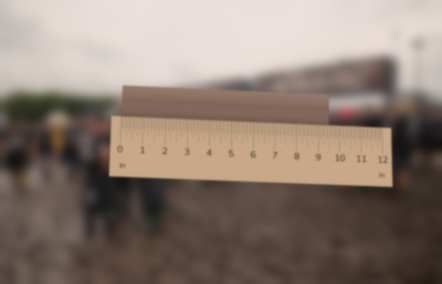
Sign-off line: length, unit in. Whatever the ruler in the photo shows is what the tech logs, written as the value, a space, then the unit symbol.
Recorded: 9.5 in
